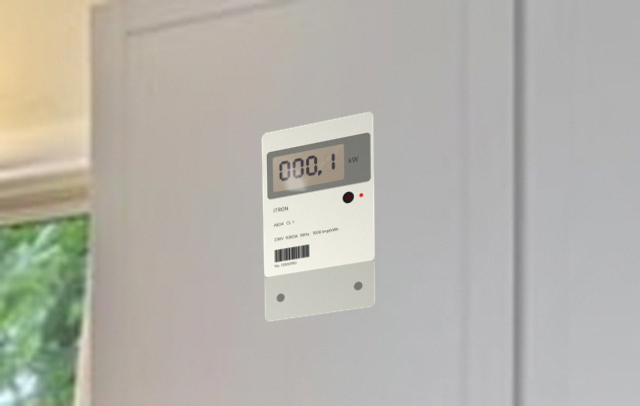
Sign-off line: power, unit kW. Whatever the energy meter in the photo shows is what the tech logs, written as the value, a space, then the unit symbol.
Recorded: 0.1 kW
